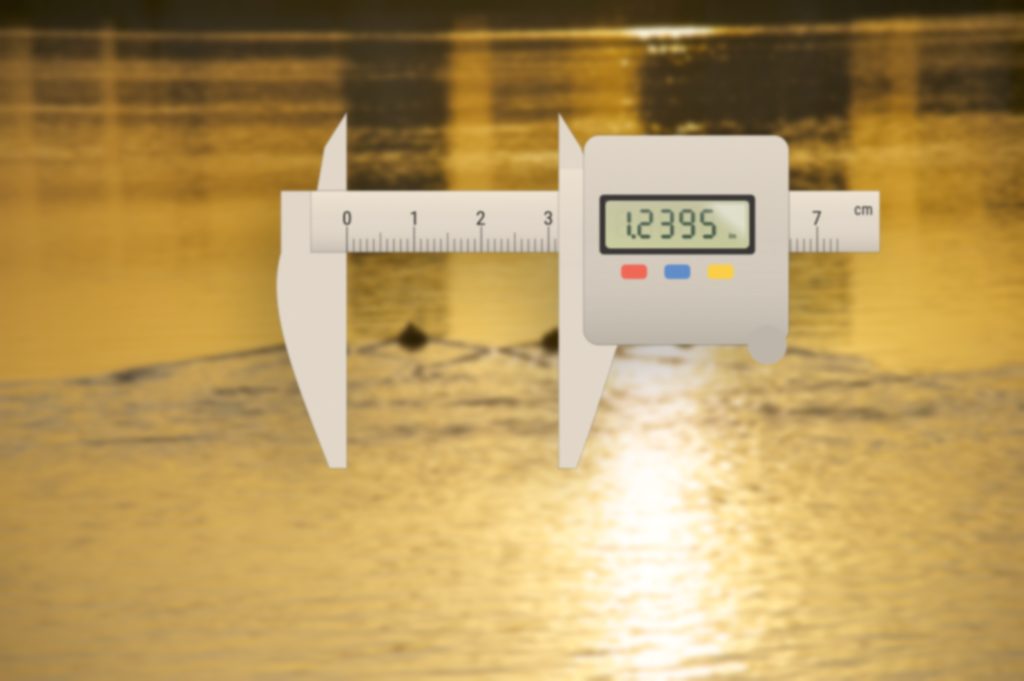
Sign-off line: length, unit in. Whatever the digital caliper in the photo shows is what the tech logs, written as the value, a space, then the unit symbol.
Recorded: 1.2395 in
